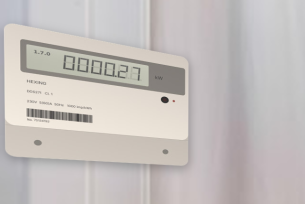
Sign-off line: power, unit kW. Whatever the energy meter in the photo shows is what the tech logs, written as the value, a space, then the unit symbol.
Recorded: 0.27 kW
